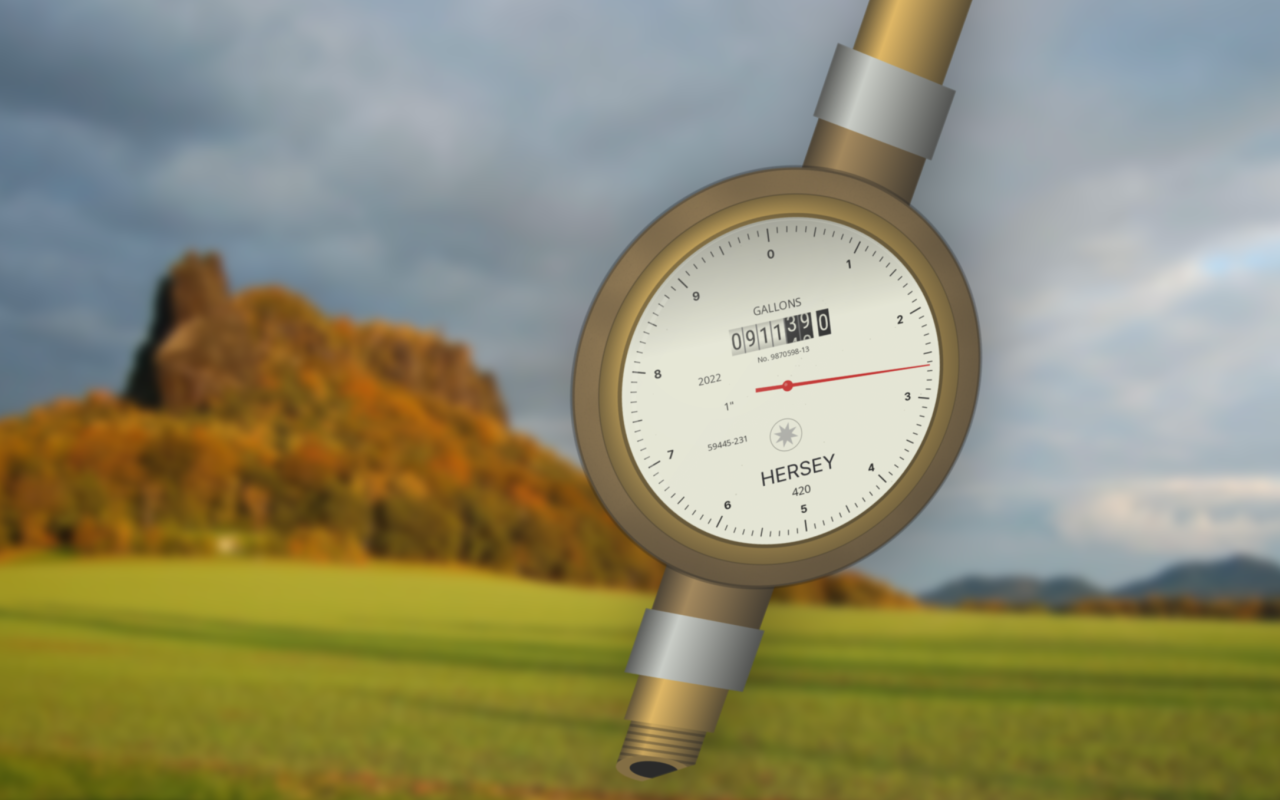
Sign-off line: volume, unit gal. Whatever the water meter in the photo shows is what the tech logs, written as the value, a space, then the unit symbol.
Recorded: 911392.6 gal
